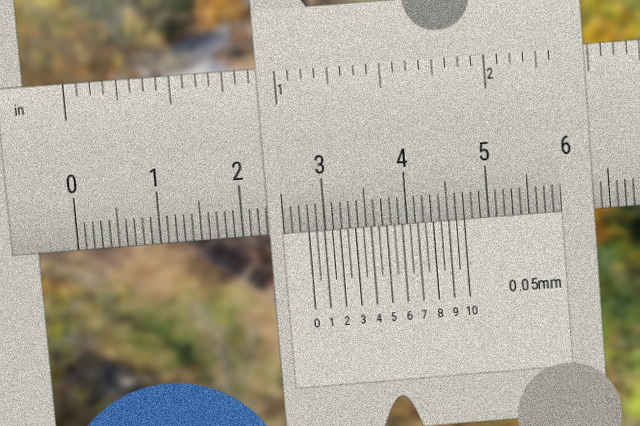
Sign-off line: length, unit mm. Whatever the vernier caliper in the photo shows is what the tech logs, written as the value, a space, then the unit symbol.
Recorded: 28.0 mm
